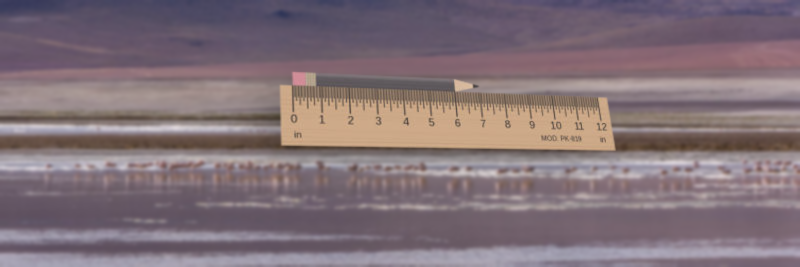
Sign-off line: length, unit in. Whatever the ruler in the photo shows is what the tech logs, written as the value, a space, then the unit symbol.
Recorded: 7 in
